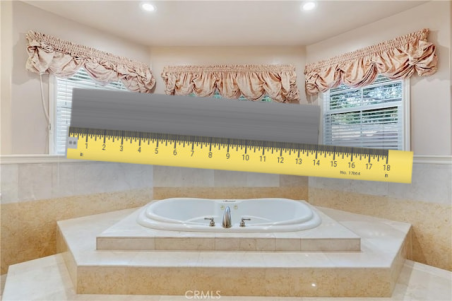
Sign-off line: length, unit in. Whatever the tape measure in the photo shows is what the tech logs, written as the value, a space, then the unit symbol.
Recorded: 14 in
